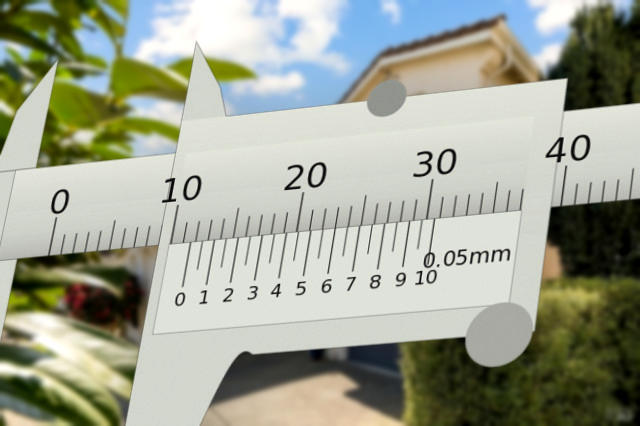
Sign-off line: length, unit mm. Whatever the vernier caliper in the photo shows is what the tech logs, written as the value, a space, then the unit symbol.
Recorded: 11.6 mm
